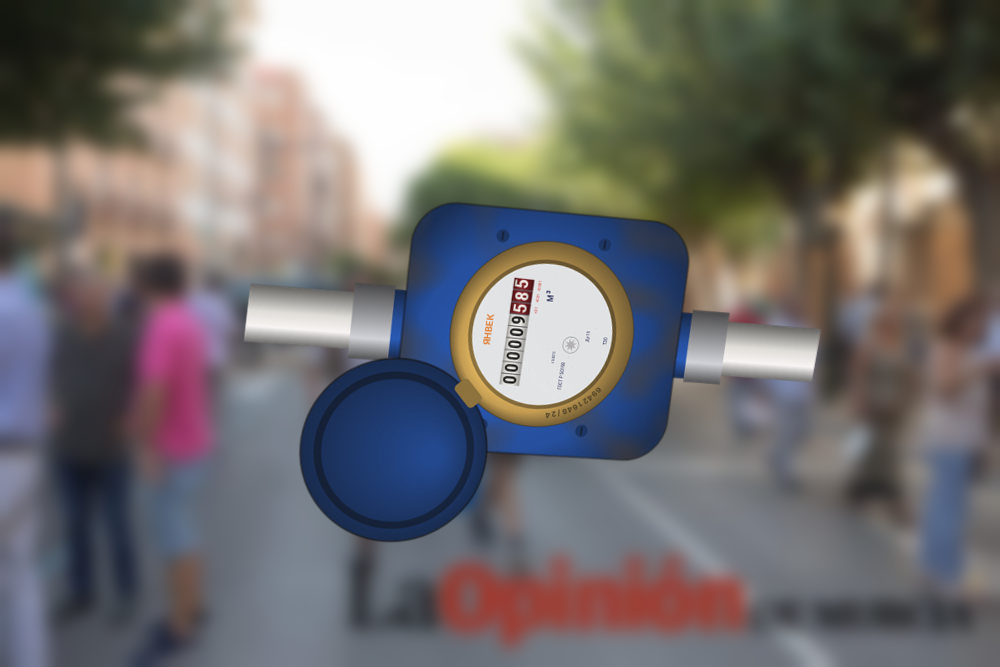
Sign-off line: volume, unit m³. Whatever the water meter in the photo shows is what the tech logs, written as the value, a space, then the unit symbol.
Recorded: 9.585 m³
